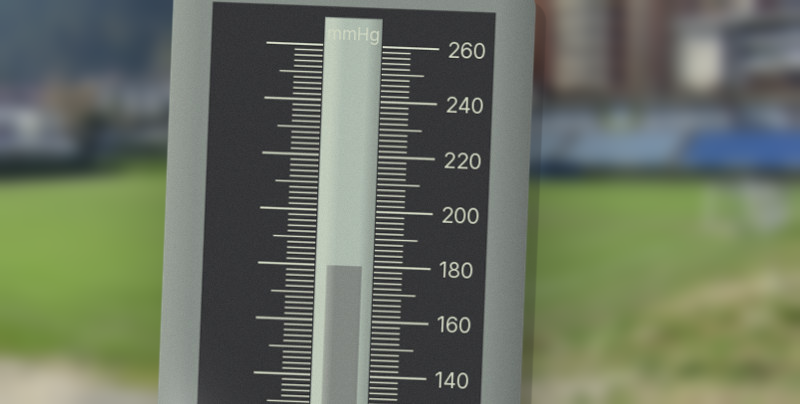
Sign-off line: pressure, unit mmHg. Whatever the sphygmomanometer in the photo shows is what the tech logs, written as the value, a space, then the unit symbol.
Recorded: 180 mmHg
